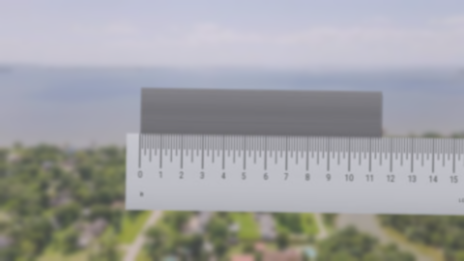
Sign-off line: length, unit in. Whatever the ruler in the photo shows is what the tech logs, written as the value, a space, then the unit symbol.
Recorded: 11.5 in
